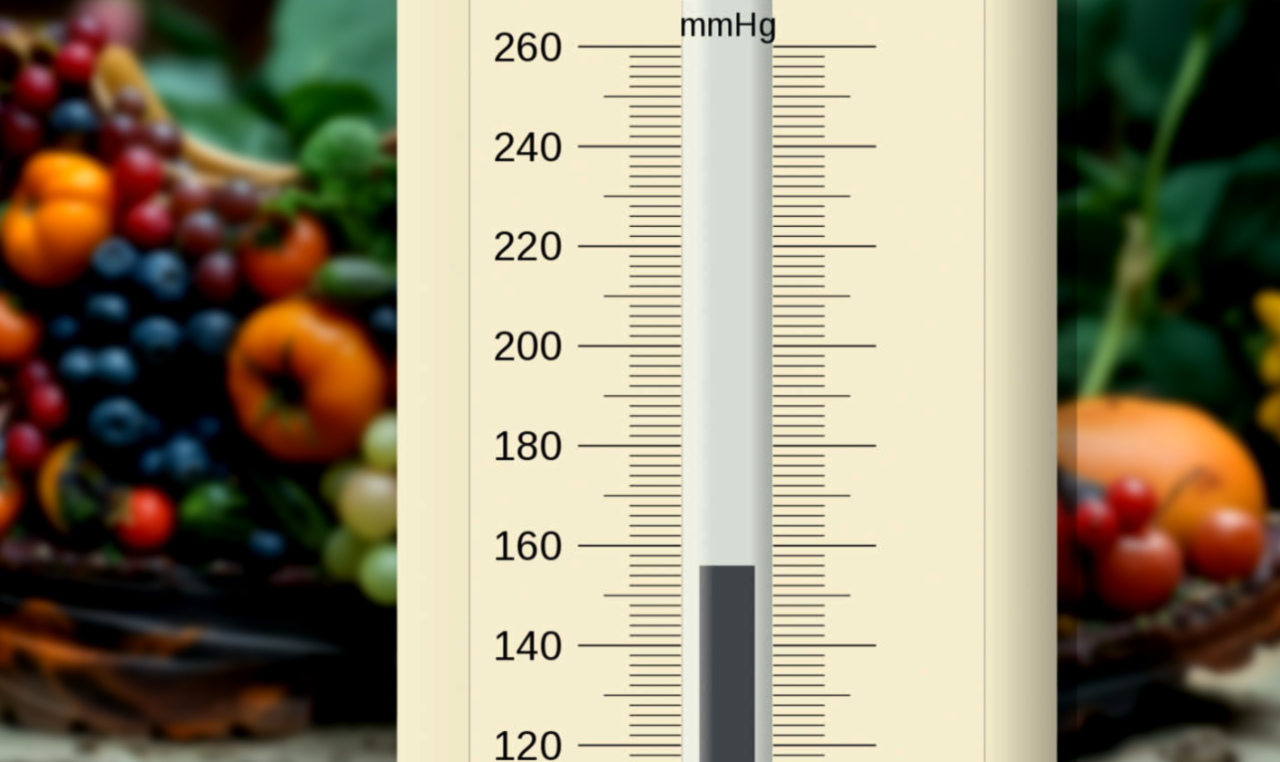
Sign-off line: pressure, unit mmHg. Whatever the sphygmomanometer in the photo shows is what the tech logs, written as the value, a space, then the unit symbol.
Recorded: 156 mmHg
